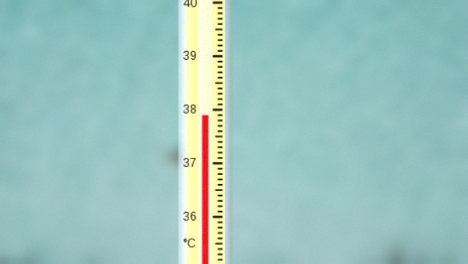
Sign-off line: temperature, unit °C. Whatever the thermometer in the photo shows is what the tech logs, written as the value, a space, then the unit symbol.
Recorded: 37.9 °C
